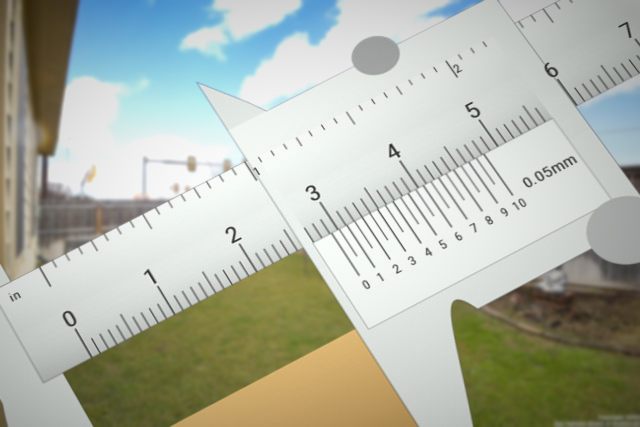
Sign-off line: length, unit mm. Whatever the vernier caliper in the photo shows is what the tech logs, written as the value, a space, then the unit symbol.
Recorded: 29.2 mm
